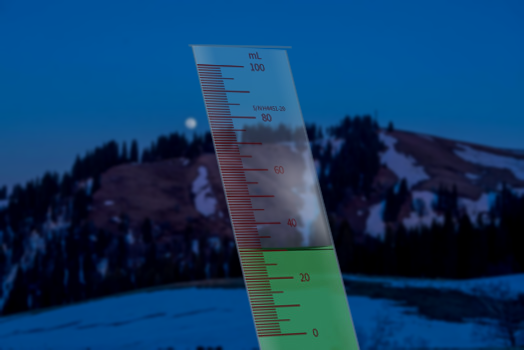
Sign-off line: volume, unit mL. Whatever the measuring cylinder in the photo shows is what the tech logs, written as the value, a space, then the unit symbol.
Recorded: 30 mL
